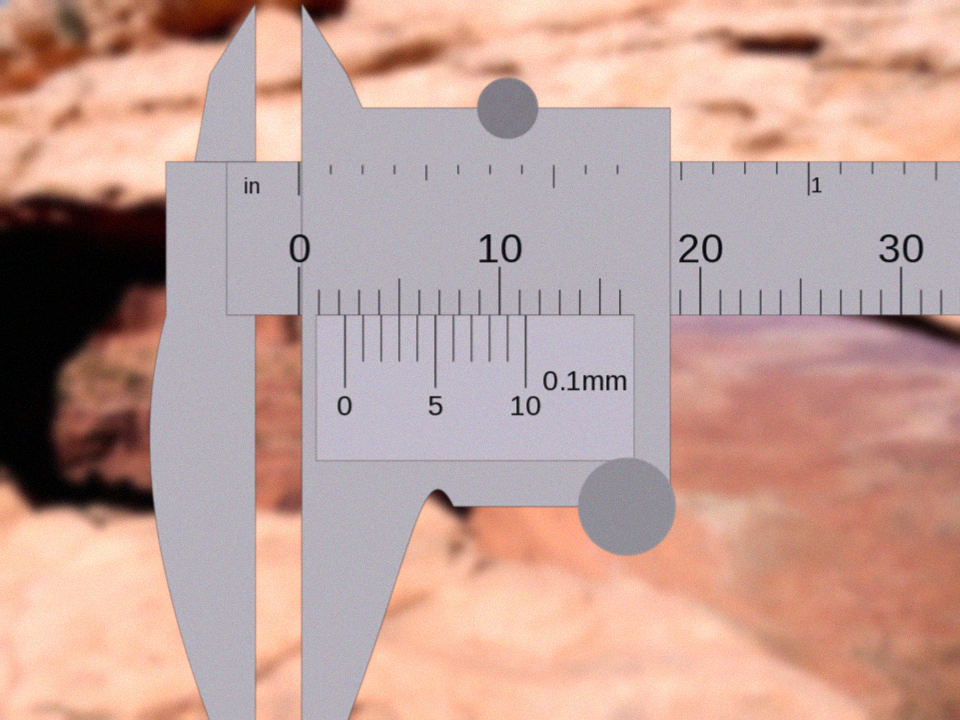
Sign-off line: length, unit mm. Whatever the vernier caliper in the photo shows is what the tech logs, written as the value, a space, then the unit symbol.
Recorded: 2.3 mm
